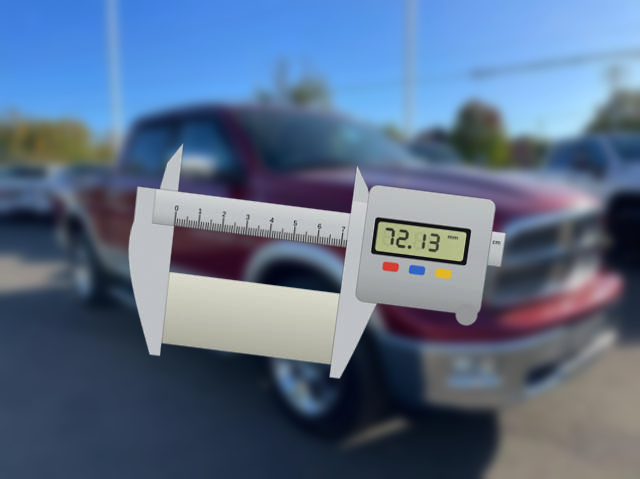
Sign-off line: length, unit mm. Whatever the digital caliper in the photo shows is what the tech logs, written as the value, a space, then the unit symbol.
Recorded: 72.13 mm
